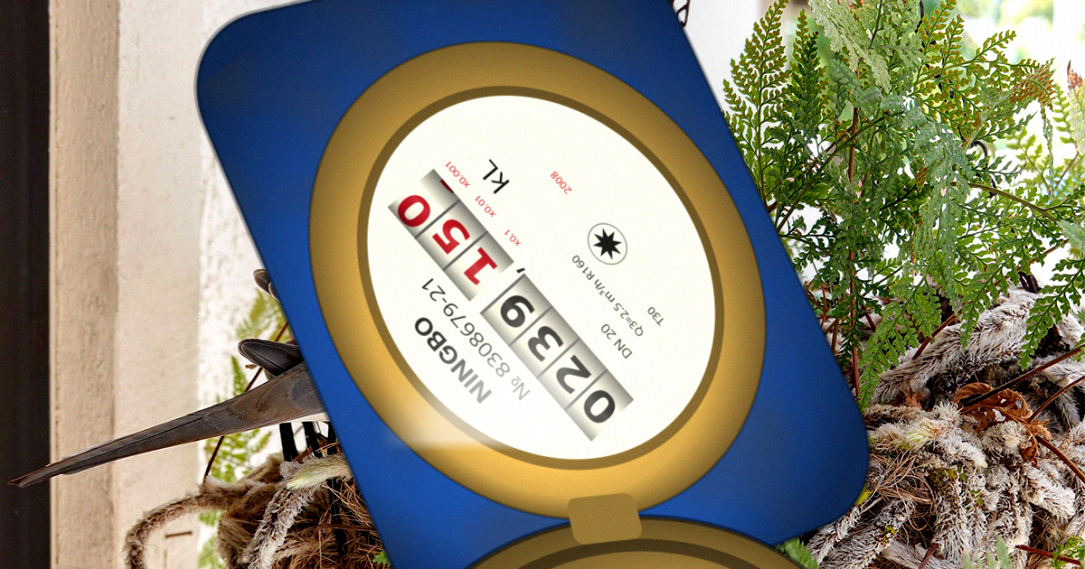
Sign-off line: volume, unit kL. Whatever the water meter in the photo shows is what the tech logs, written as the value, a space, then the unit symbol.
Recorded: 239.150 kL
